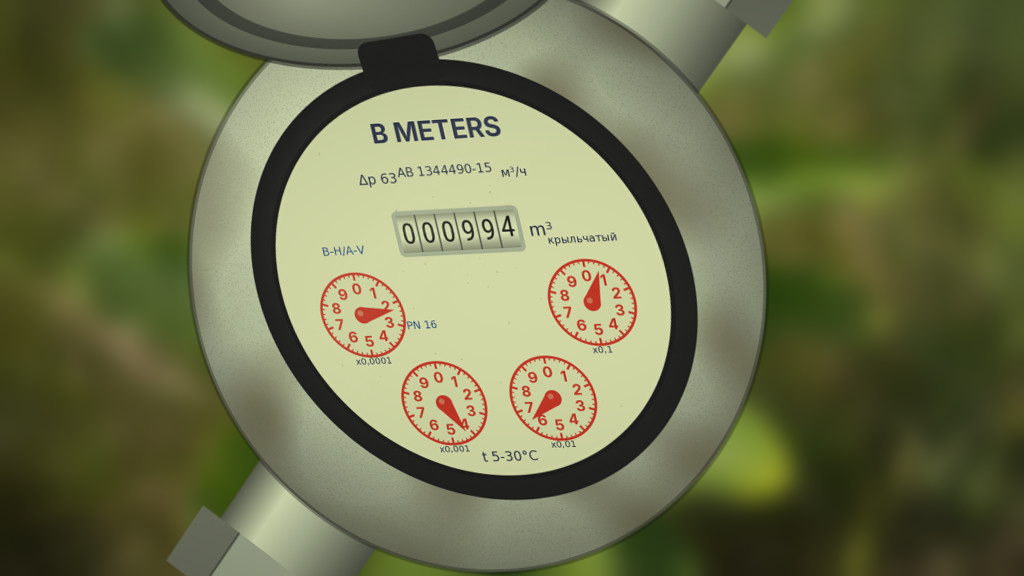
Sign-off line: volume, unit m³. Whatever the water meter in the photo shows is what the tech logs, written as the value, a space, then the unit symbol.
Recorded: 994.0642 m³
